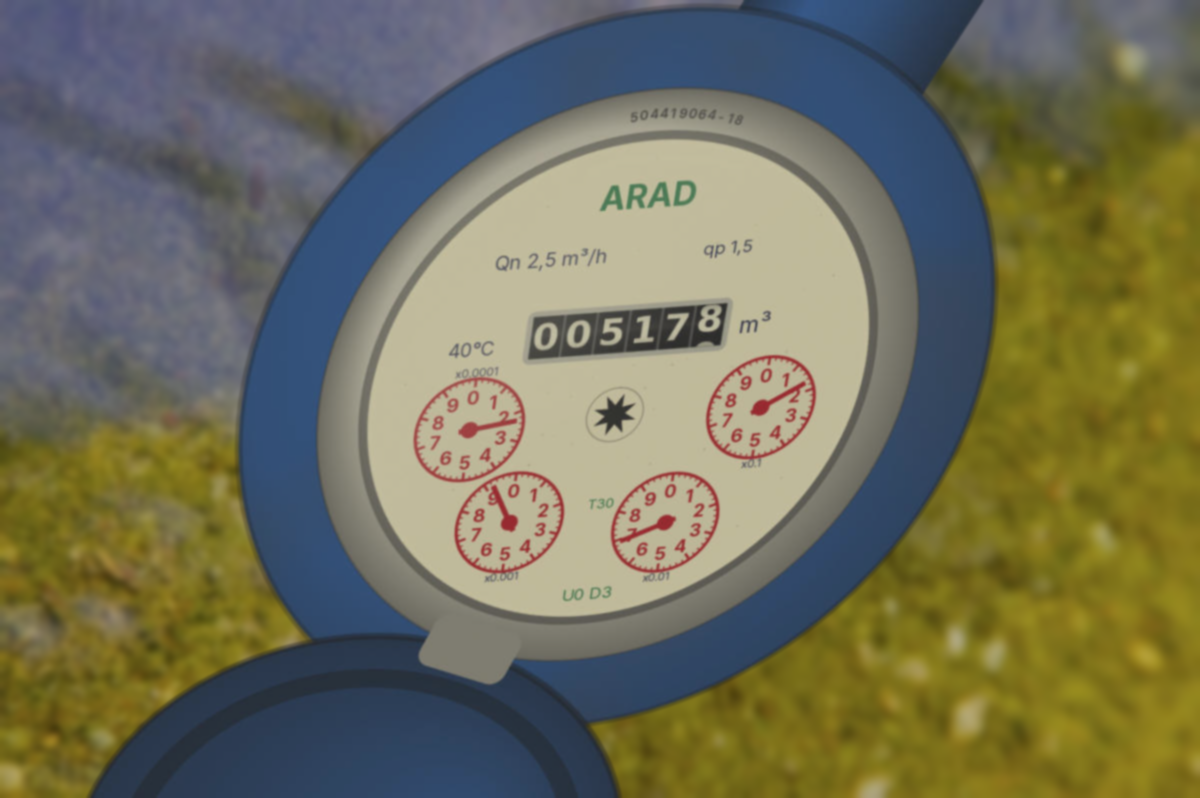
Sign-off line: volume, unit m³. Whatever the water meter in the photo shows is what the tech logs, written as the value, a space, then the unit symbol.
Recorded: 5178.1692 m³
